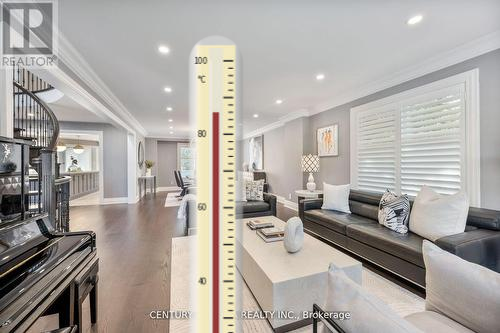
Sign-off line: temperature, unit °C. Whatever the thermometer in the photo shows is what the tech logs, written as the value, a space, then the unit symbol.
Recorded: 86 °C
